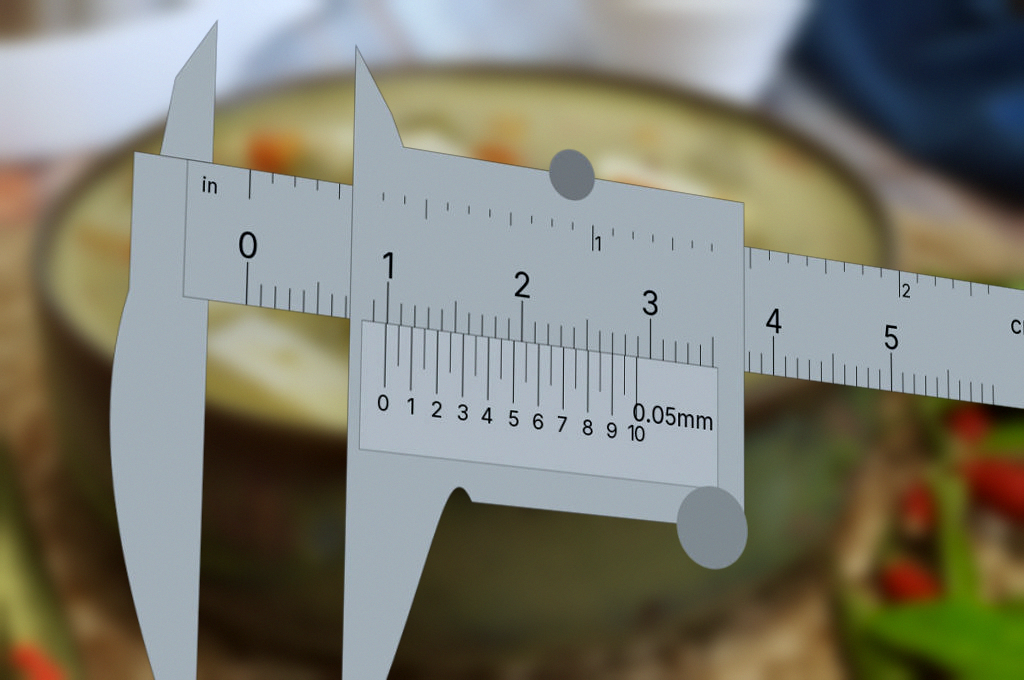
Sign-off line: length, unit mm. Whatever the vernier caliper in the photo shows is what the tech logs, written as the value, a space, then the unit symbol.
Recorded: 9.9 mm
